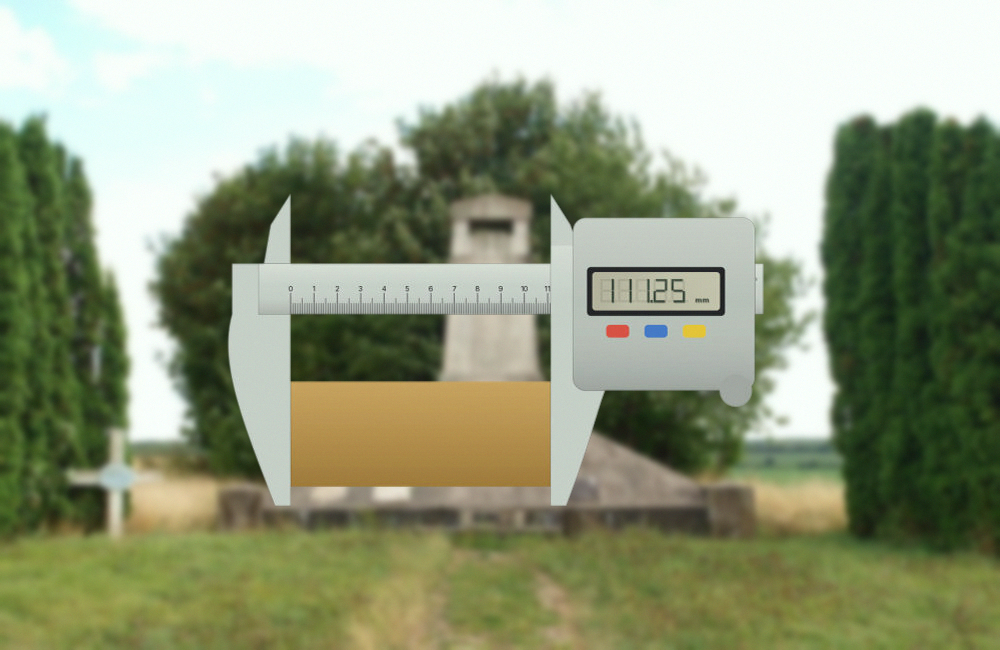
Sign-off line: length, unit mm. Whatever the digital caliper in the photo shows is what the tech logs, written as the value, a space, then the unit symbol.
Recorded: 111.25 mm
